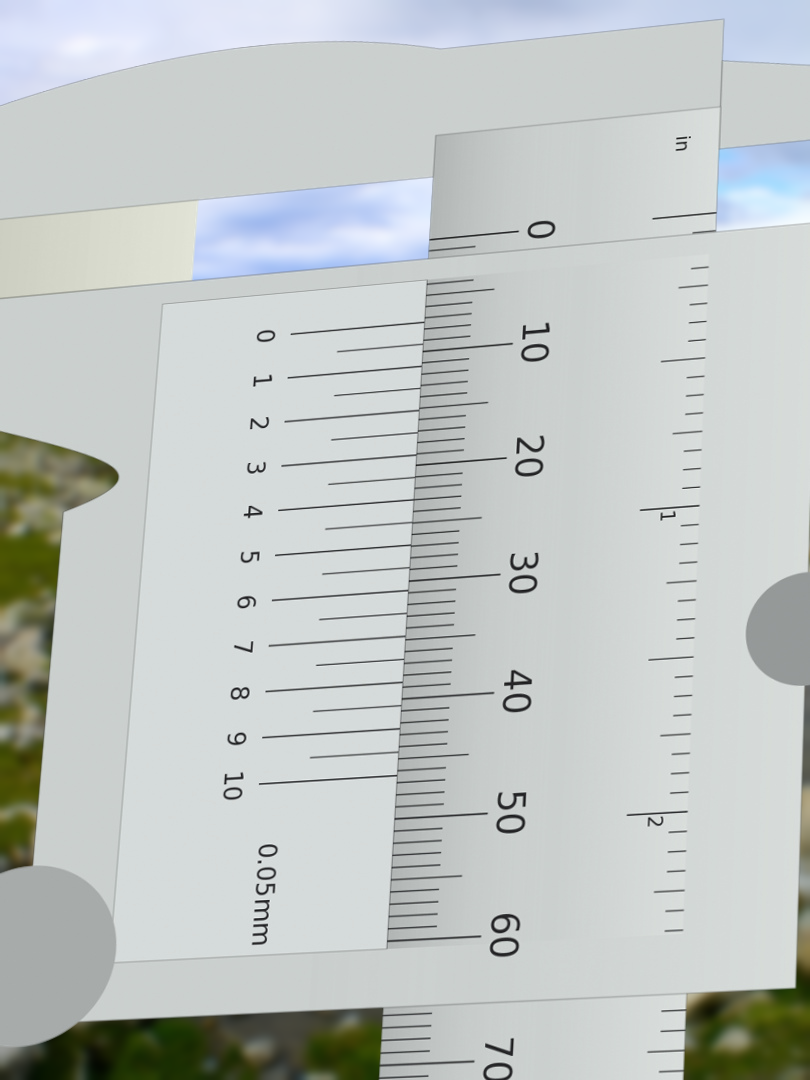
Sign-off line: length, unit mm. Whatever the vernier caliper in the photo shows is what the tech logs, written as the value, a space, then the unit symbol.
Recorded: 7.4 mm
